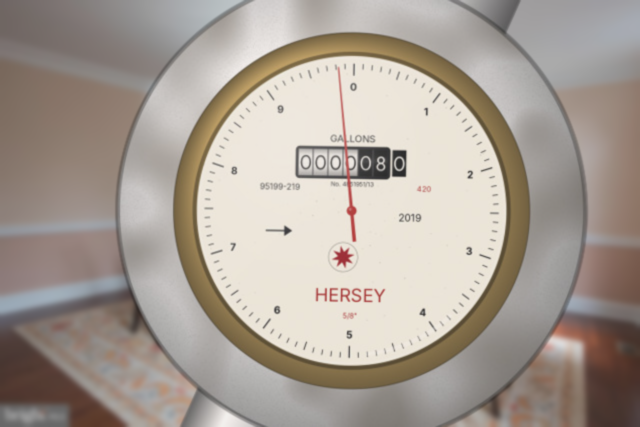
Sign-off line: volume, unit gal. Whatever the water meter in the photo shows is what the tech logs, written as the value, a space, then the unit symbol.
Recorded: 79.8 gal
